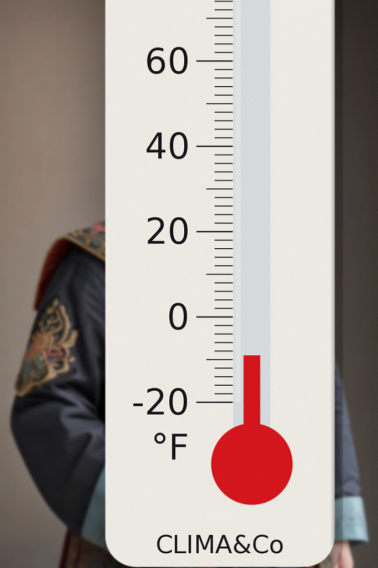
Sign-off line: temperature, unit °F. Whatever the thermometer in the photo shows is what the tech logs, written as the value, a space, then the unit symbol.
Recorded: -9 °F
